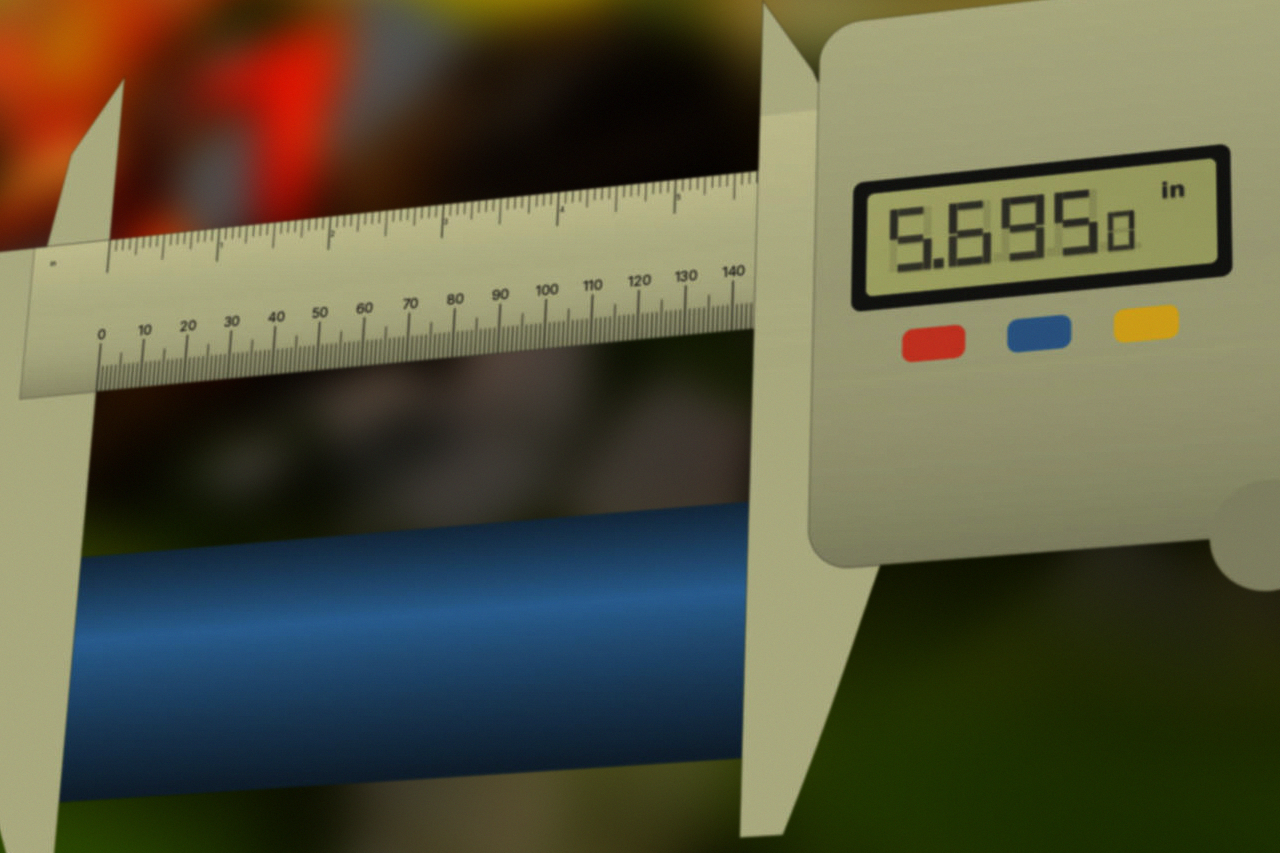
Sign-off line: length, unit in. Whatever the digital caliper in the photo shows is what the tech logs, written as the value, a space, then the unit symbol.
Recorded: 5.6950 in
